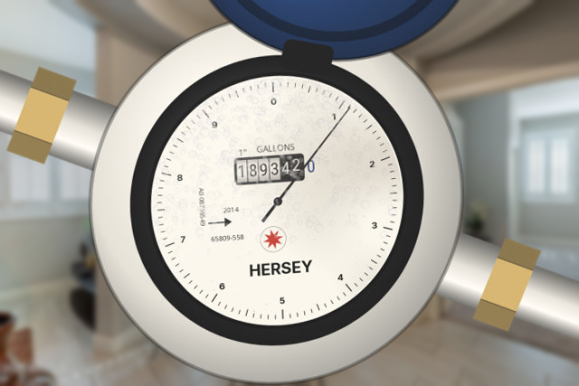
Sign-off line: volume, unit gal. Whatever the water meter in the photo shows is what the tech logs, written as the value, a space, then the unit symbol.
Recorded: 1893421.1 gal
